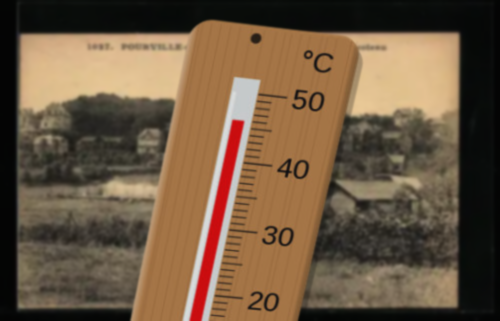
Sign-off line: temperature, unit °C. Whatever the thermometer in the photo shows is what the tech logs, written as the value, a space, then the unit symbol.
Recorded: 46 °C
